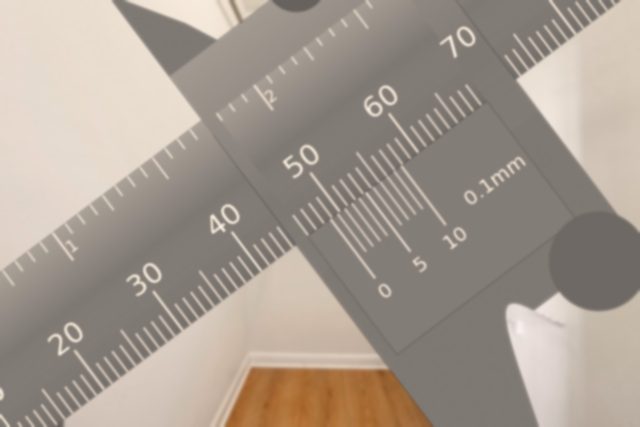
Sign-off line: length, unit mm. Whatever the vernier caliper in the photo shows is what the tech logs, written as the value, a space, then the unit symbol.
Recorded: 48.8 mm
